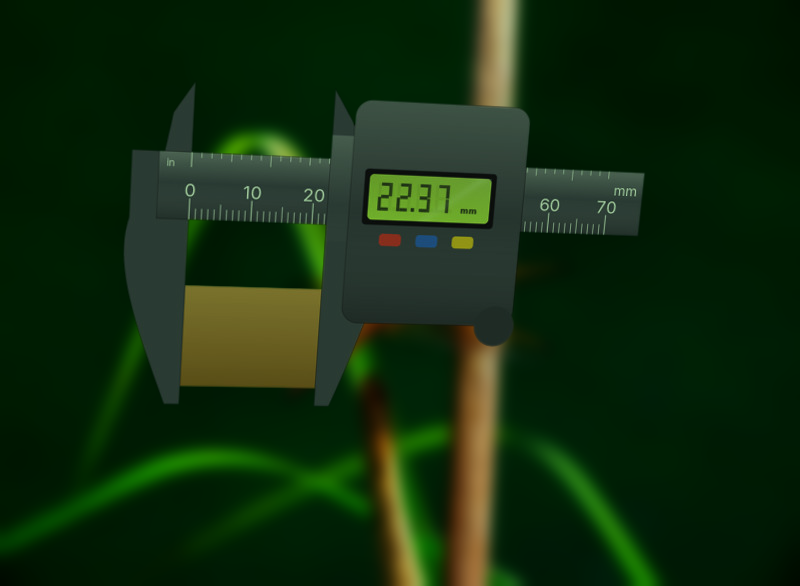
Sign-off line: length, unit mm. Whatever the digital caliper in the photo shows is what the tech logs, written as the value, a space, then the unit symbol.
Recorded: 22.37 mm
